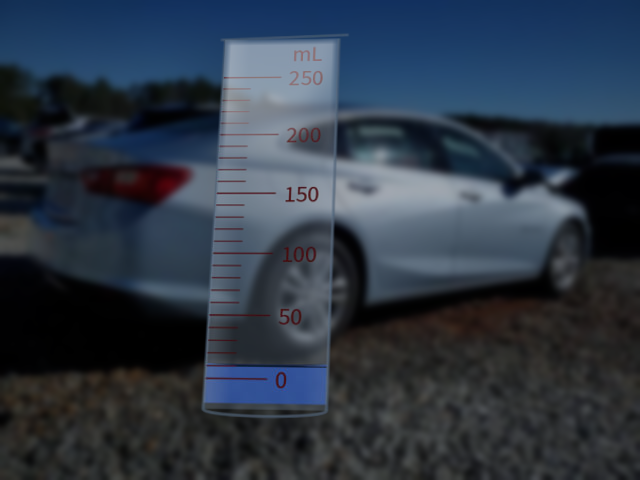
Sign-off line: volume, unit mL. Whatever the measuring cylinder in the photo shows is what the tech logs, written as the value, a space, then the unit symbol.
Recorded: 10 mL
